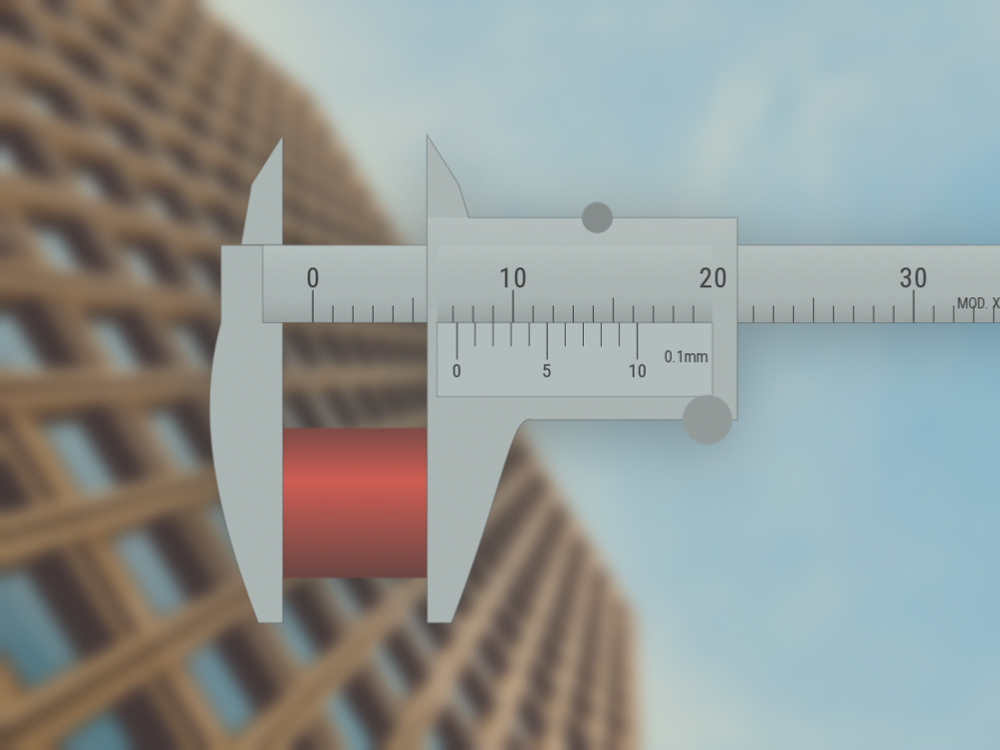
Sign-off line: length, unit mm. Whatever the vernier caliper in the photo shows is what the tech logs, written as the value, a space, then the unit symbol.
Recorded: 7.2 mm
